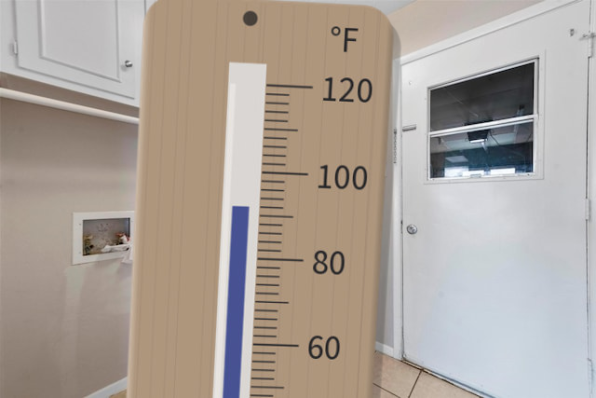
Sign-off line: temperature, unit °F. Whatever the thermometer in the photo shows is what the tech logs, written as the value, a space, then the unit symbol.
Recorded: 92 °F
